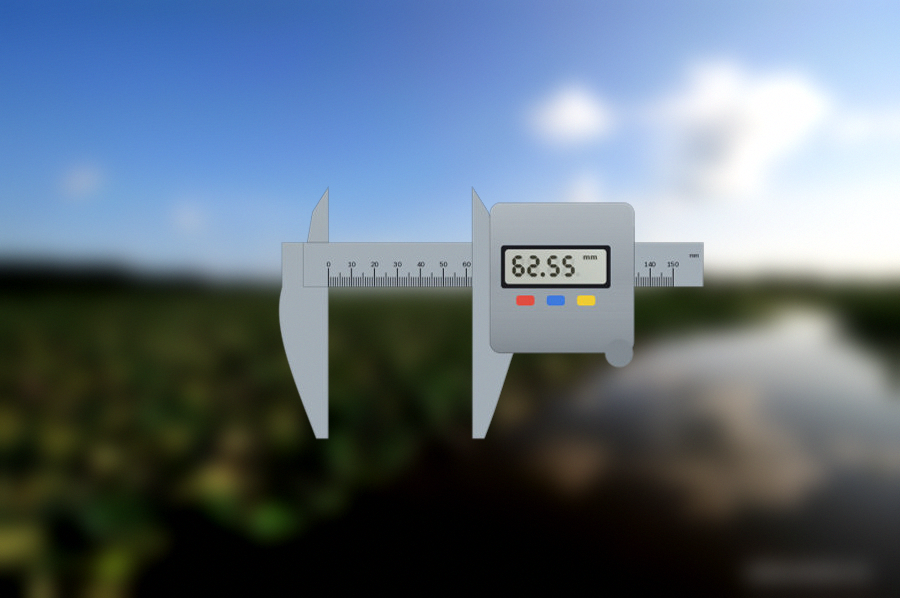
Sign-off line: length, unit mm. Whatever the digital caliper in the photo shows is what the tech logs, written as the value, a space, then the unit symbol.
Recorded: 62.55 mm
